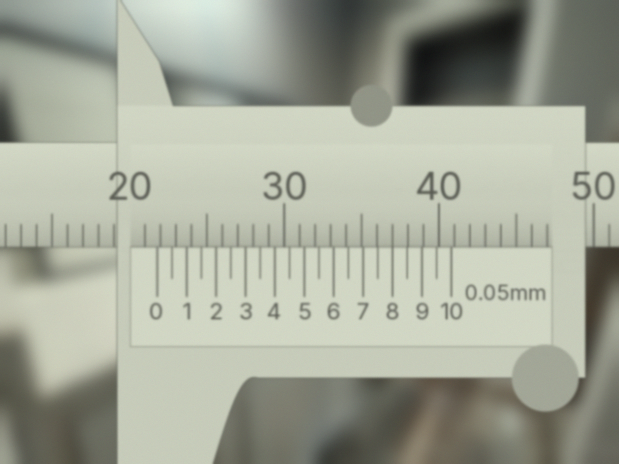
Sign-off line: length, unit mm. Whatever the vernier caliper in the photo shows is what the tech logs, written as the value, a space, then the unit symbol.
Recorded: 21.8 mm
